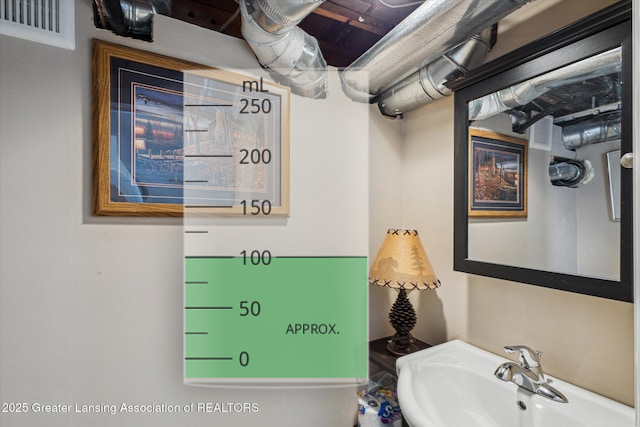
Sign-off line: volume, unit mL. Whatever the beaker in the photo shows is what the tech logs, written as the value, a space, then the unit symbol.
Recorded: 100 mL
